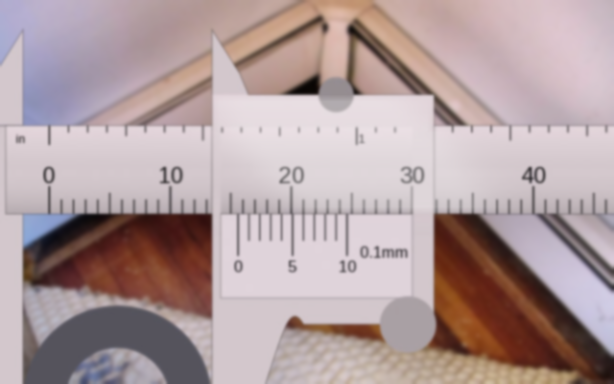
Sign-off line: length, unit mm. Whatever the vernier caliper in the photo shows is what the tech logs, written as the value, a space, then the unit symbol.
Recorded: 15.6 mm
